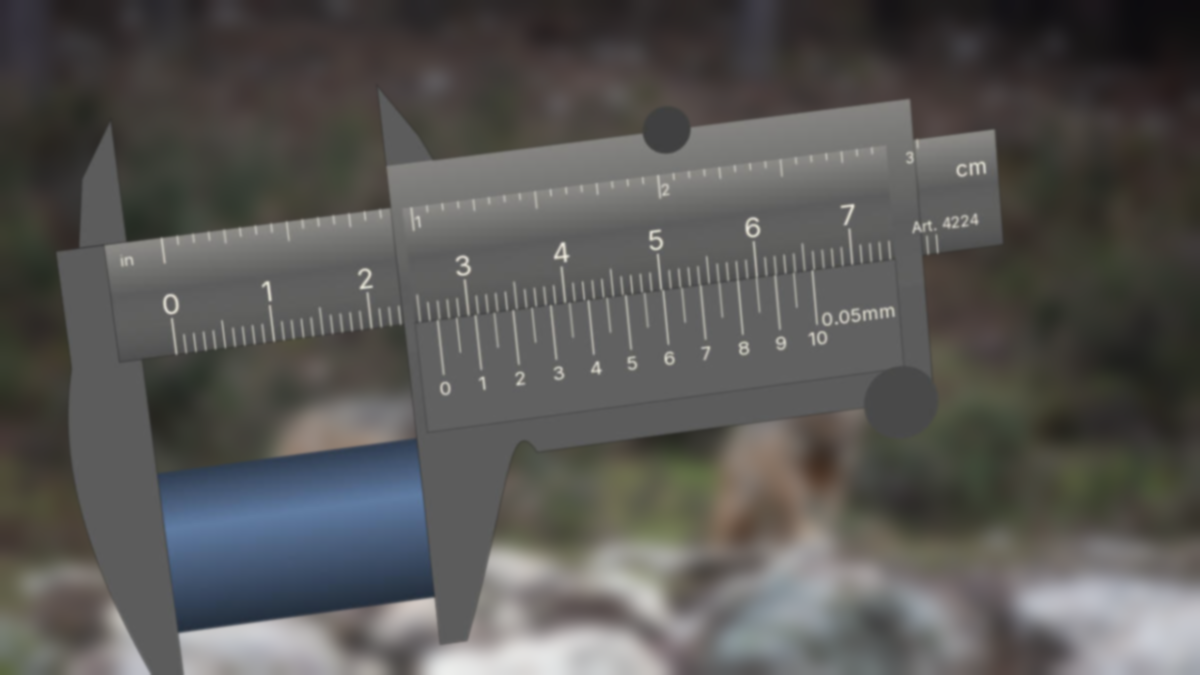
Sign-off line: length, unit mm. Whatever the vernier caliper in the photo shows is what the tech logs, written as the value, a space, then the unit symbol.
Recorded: 26.8 mm
